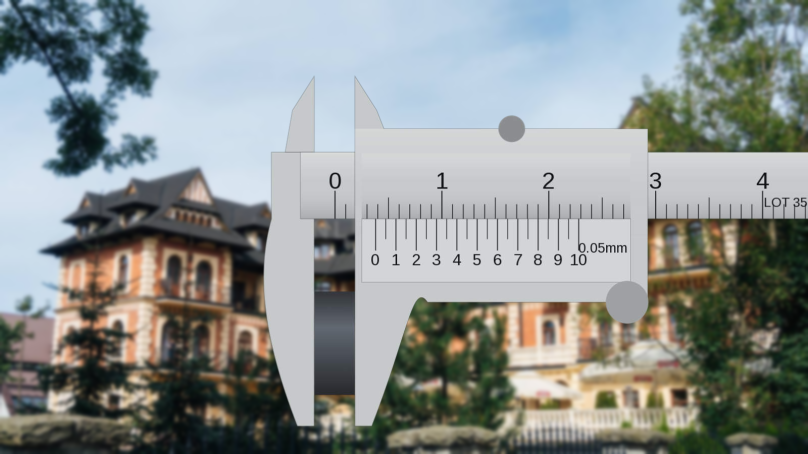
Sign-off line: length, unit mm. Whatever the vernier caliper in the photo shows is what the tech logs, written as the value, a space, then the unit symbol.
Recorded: 3.8 mm
